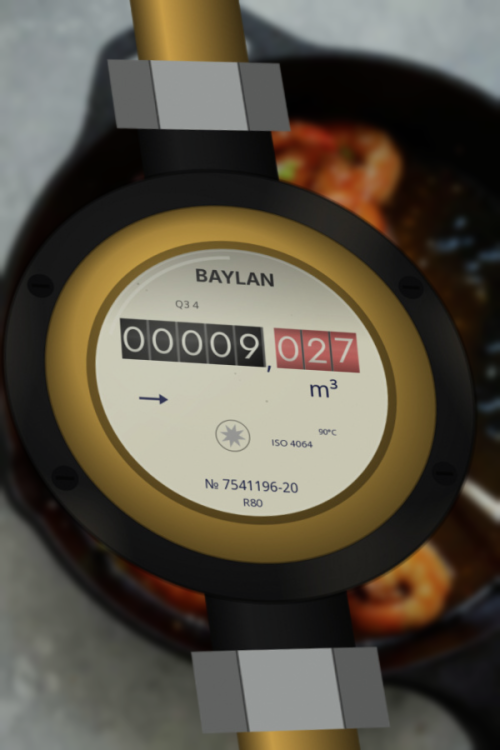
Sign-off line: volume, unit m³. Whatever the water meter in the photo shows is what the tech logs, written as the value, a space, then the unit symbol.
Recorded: 9.027 m³
